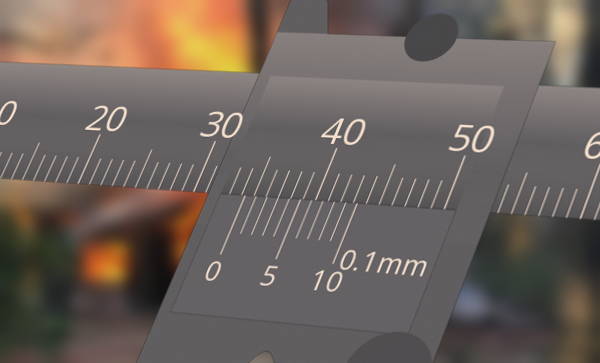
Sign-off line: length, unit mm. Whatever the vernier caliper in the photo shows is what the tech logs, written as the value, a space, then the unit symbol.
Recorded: 34.3 mm
